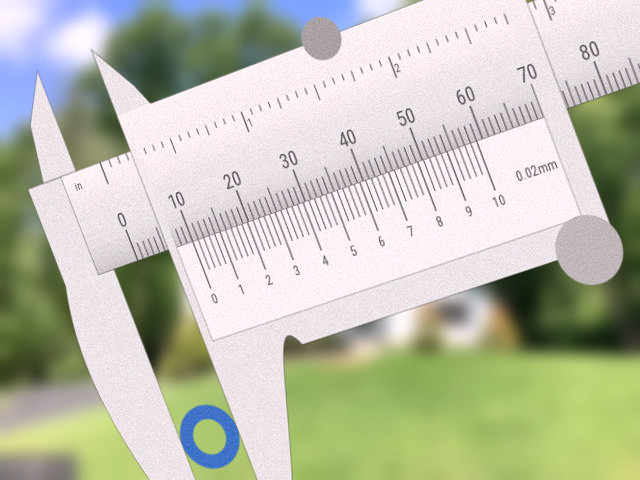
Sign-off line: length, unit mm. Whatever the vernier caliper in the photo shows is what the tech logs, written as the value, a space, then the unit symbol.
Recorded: 10.0 mm
